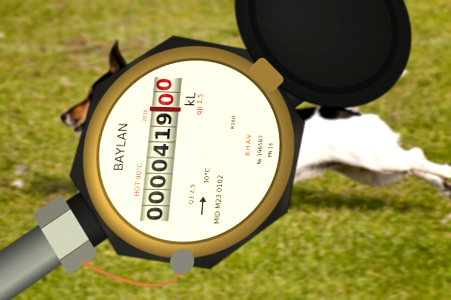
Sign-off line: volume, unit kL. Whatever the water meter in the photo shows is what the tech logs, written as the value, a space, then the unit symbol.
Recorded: 419.00 kL
